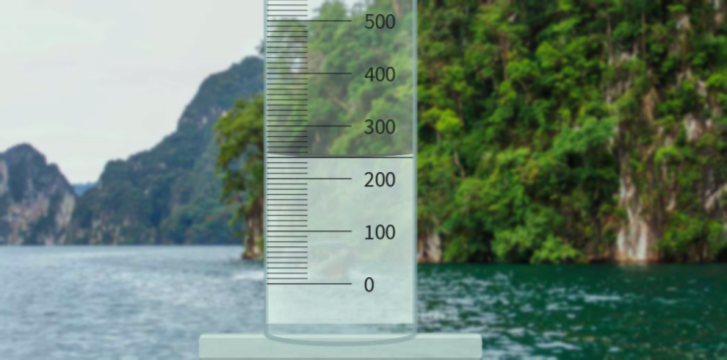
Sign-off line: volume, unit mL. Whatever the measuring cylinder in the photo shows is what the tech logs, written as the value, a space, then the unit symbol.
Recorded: 240 mL
